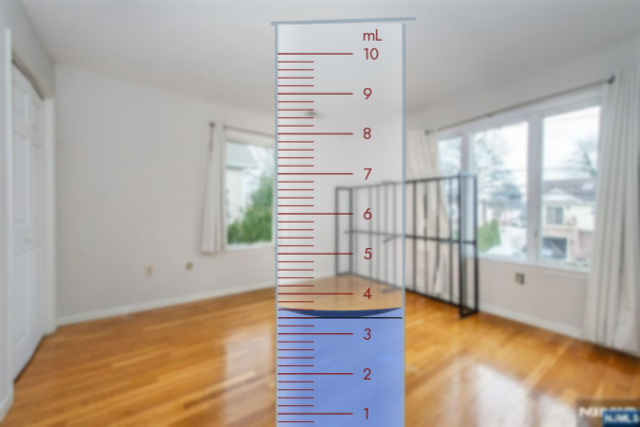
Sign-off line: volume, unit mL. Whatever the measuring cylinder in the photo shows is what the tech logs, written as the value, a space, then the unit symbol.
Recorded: 3.4 mL
